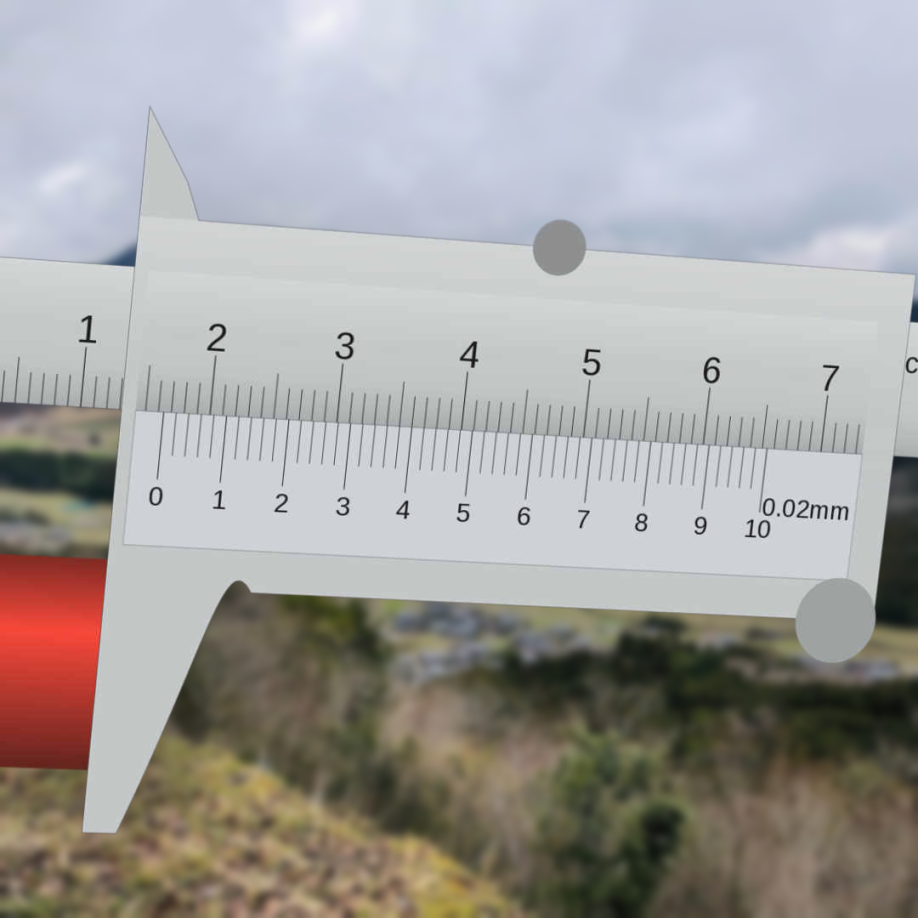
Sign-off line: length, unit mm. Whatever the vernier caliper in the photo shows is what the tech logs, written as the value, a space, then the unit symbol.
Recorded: 16.4 mm
